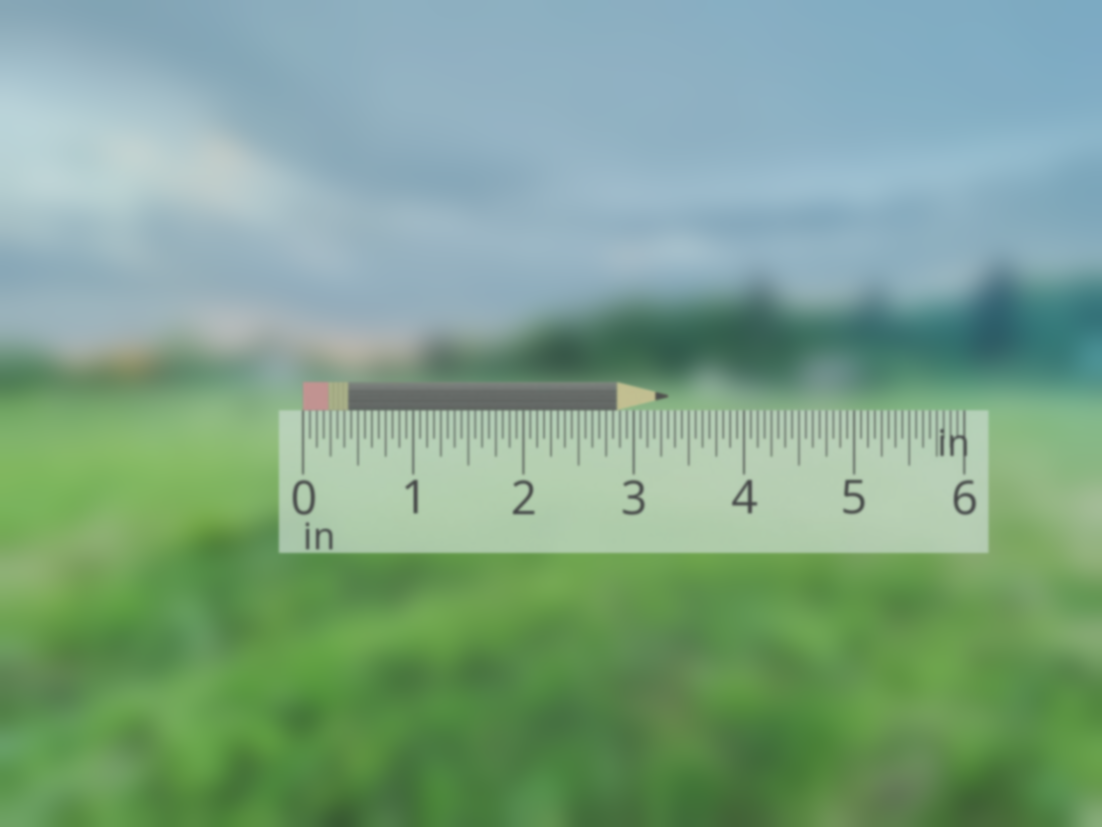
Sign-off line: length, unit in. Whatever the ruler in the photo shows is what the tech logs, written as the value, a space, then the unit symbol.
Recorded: 3.3125 in
